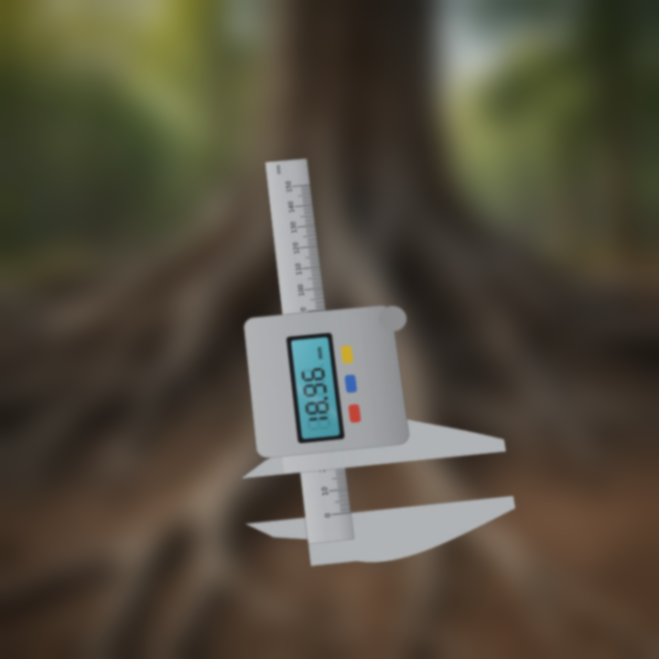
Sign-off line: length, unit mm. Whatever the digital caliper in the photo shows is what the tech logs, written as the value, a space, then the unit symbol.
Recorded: 18.96 mm
